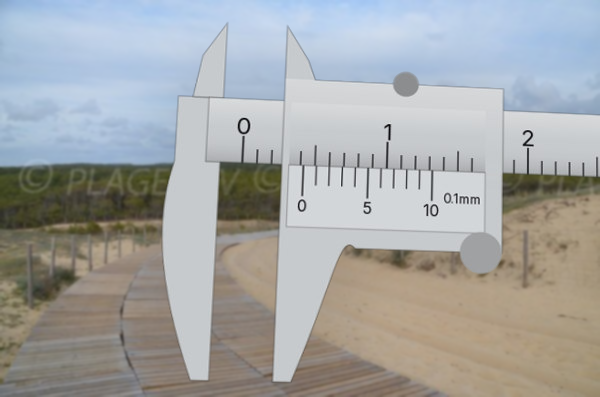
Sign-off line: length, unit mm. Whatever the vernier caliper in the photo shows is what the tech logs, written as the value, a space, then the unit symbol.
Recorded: 4.2 mm
